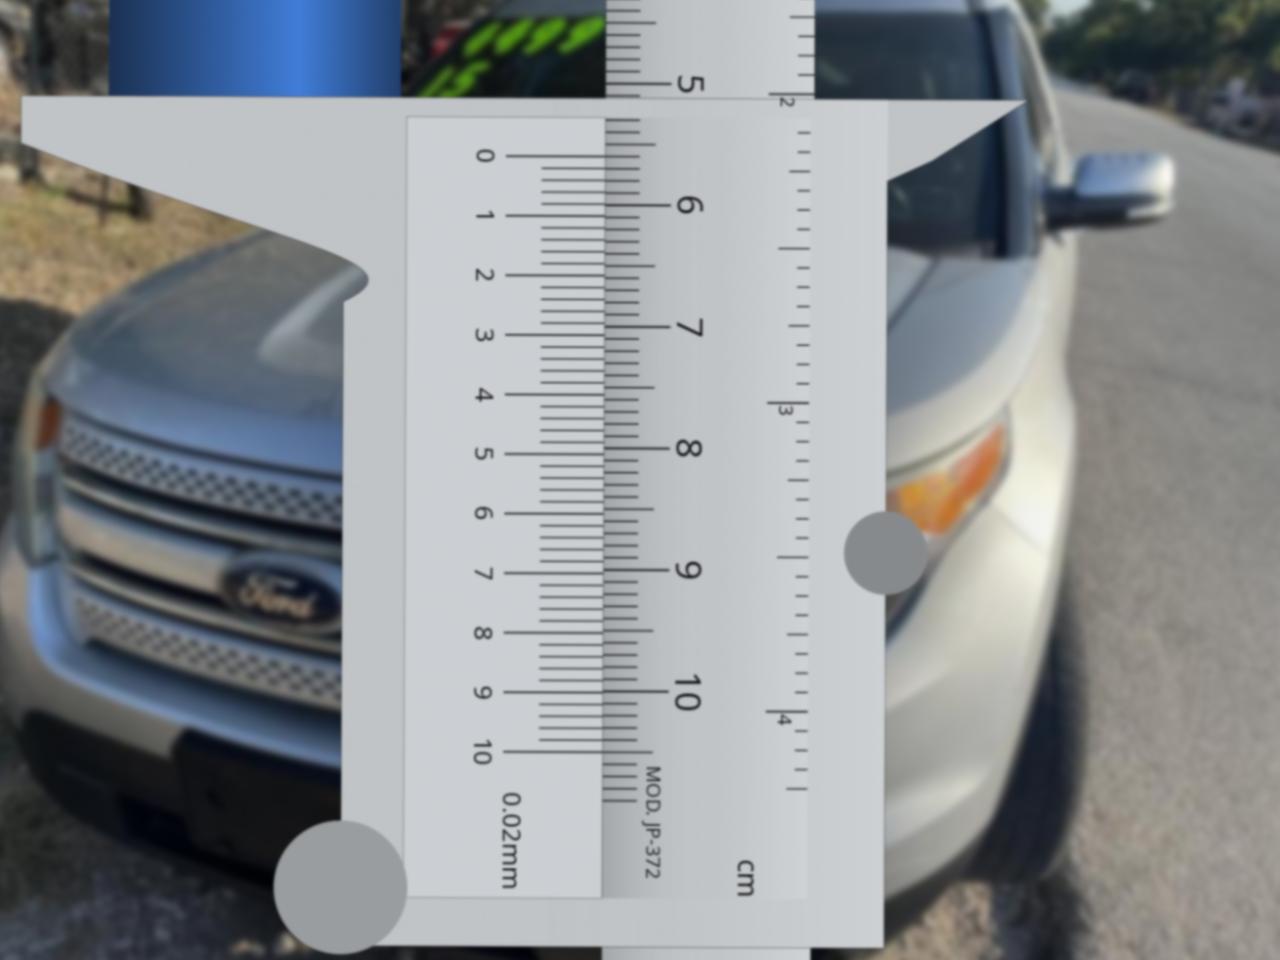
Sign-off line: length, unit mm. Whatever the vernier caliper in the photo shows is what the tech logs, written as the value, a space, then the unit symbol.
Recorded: 56.0 mm
